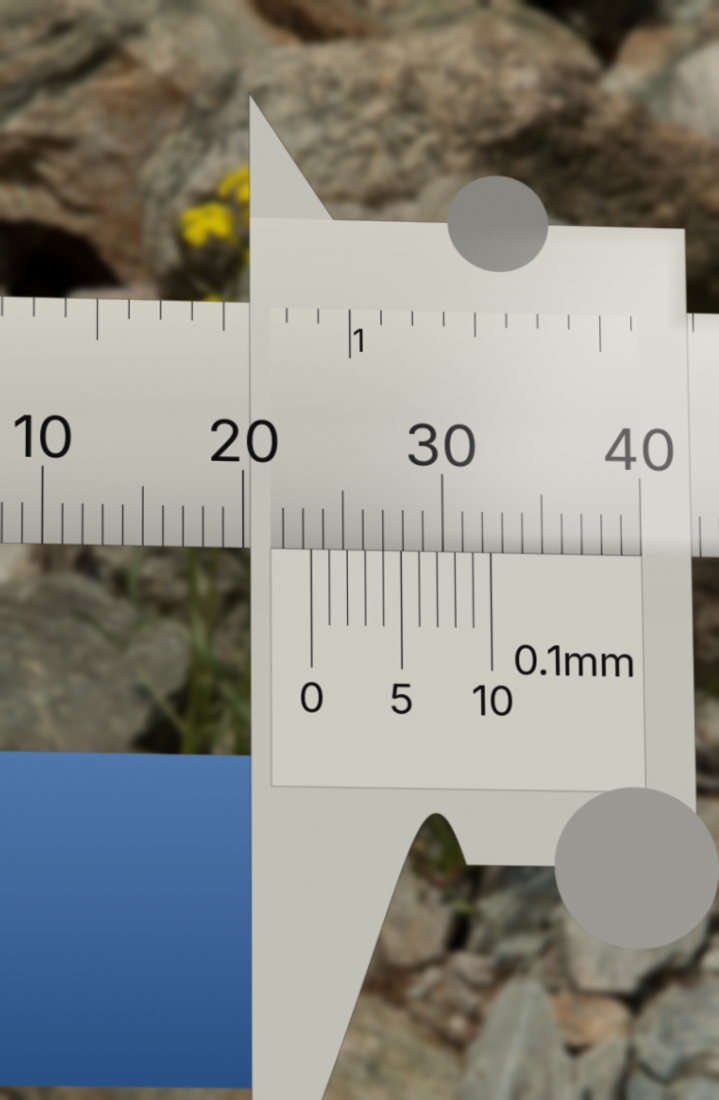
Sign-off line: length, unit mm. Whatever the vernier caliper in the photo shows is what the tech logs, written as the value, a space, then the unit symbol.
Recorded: 23.4 mm
